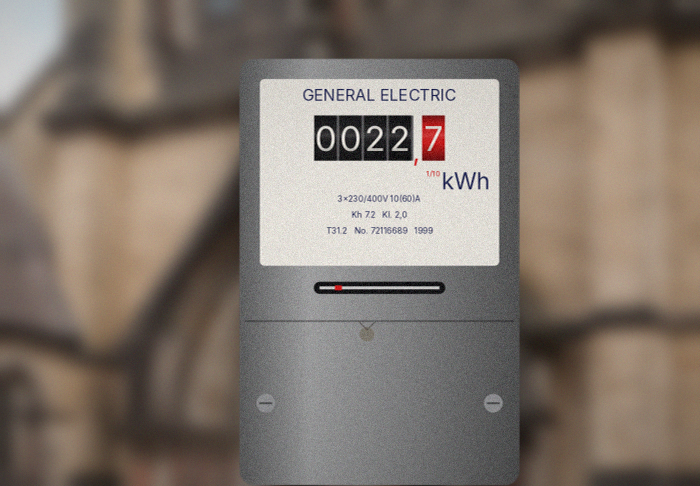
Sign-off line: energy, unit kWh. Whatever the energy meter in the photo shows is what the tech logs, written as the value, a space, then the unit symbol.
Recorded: 22.7 kWh
